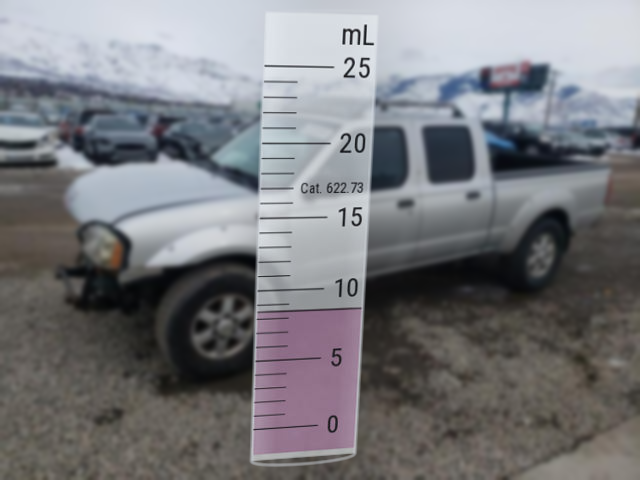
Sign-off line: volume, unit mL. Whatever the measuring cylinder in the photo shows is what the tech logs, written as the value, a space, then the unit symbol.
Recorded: 8.5 mL
